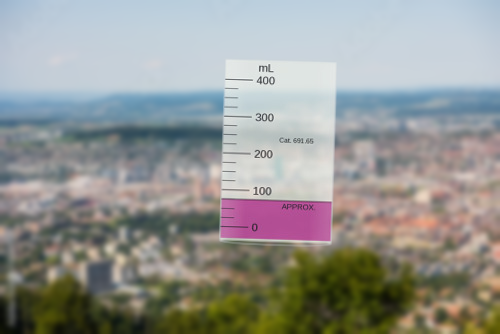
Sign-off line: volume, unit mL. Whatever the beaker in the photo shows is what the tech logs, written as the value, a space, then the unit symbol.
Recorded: 75 mL
